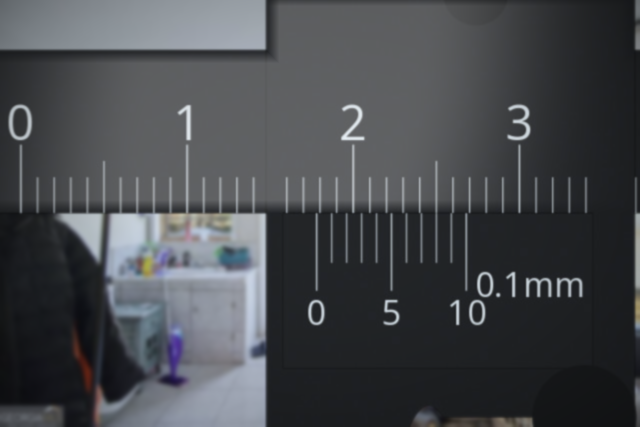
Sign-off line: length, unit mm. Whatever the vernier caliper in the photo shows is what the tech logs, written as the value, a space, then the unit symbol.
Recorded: 17.8 mm
